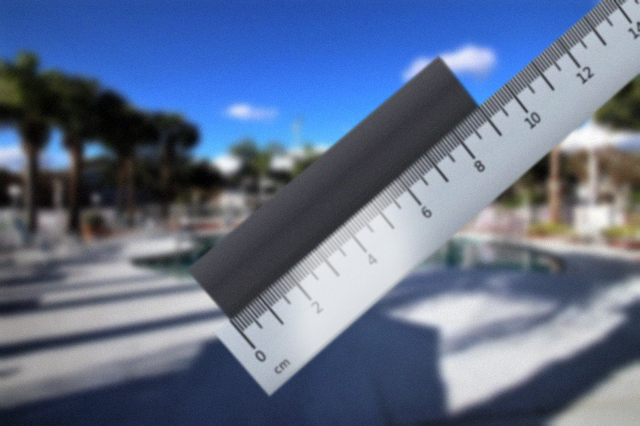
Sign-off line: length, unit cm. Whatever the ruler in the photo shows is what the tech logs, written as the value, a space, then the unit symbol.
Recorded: 9 cm
